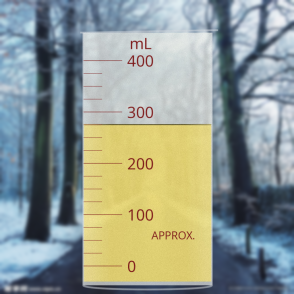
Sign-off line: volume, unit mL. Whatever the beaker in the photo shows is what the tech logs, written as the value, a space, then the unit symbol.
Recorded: 275 mL
